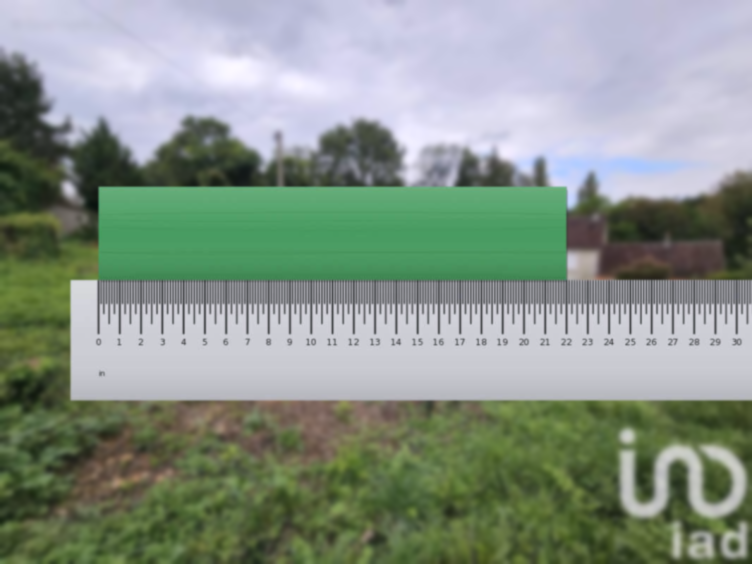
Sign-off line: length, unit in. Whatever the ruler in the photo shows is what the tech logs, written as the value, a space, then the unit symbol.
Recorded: 22 in
